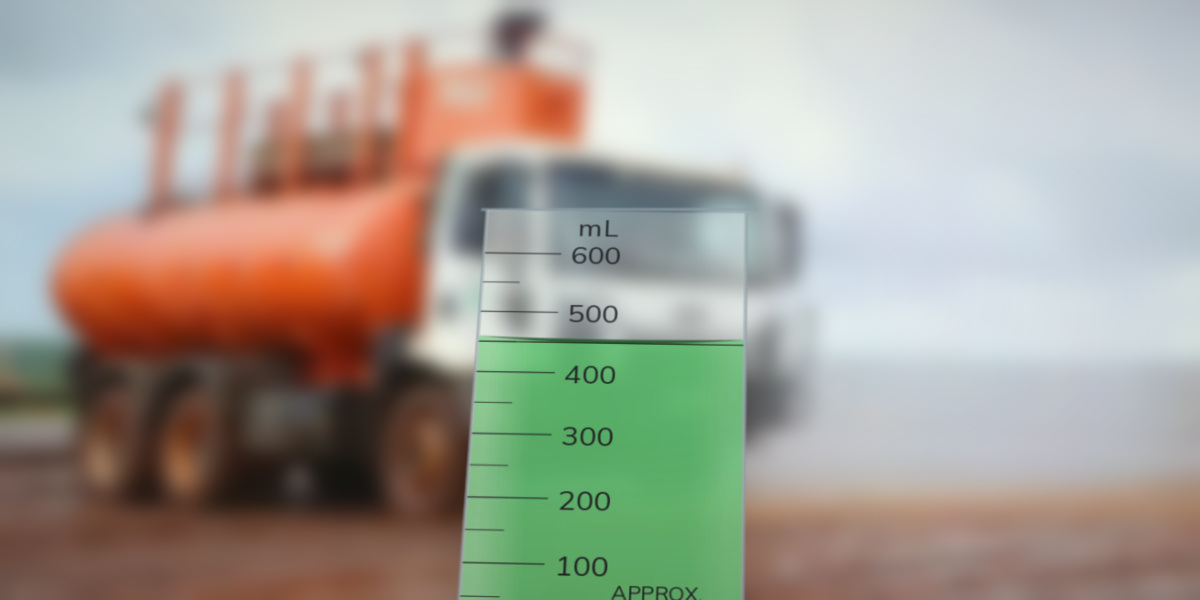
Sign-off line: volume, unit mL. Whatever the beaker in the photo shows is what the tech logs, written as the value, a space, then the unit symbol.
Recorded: 450 mL
